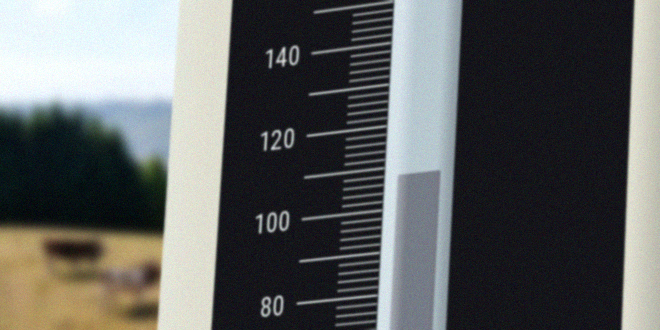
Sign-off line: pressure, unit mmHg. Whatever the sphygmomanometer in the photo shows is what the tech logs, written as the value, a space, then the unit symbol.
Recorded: 108 mmHg
